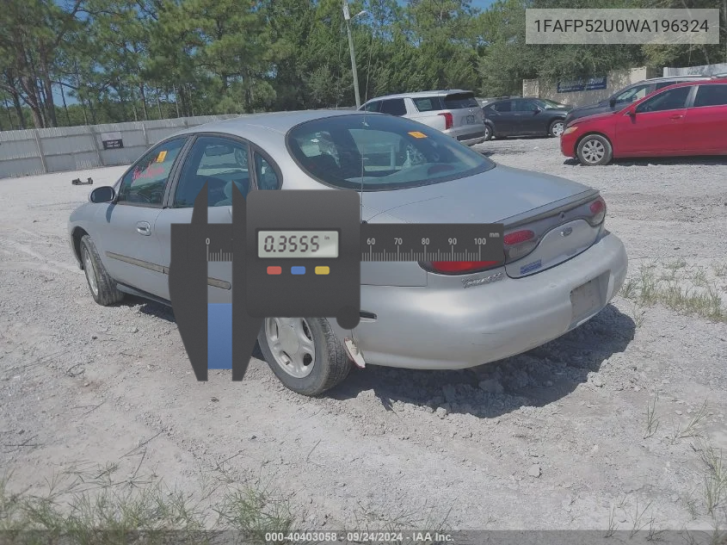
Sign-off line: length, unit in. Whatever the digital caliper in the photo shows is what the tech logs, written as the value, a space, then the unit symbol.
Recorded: 0.3555 in
